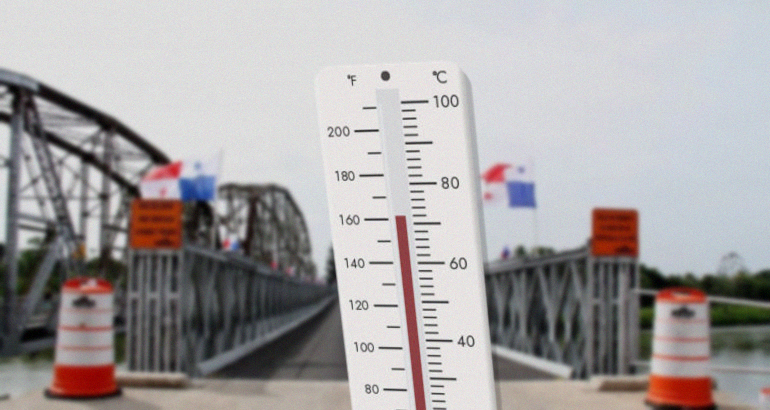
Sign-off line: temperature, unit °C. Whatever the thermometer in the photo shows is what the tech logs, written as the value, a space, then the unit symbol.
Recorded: 72 °C
